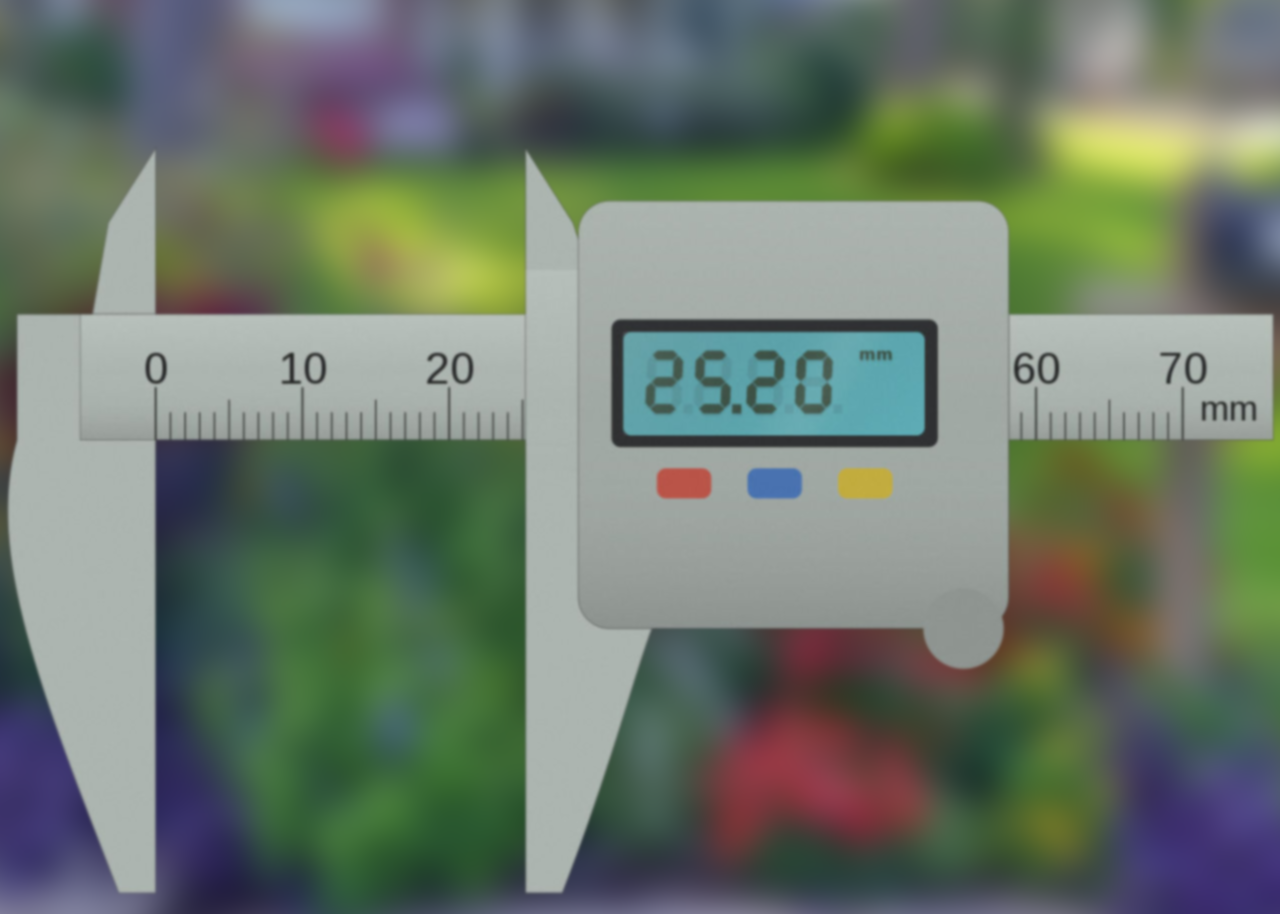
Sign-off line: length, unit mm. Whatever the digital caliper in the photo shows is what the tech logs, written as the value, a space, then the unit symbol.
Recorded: 25.20 mm
